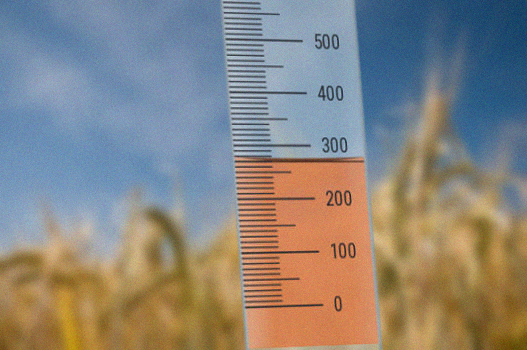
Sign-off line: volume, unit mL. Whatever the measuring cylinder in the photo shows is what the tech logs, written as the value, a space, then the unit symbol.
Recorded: 270 mL
